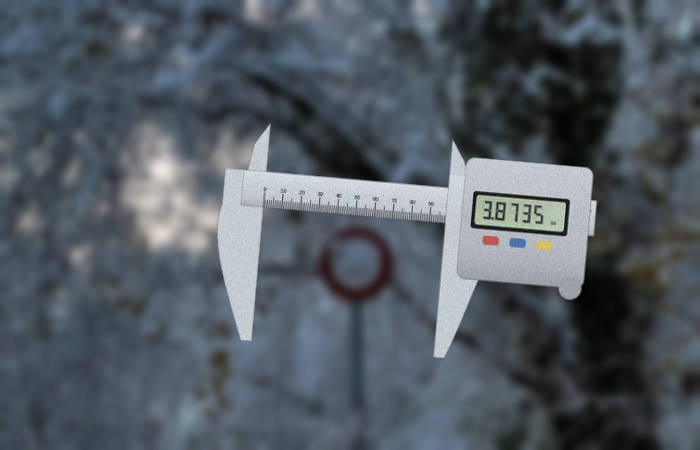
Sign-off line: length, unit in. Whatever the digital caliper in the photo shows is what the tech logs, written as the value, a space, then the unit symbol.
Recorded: 3.8735 in
